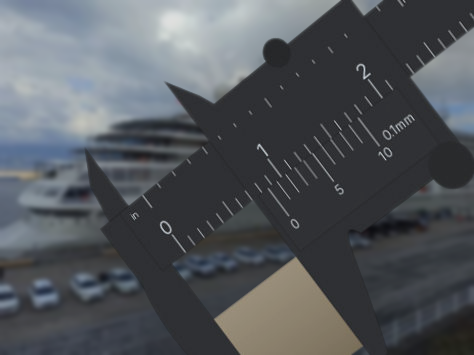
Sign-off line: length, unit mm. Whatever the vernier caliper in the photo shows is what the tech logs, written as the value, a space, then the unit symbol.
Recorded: 8.6 mm
